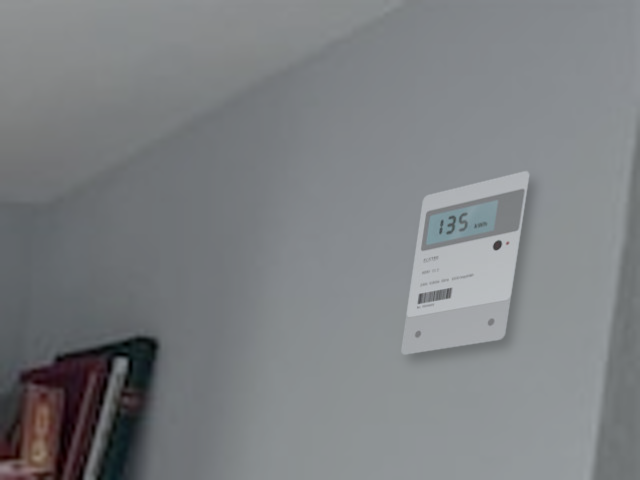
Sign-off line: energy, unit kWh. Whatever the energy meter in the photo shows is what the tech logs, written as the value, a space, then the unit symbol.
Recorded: 135 kWh
